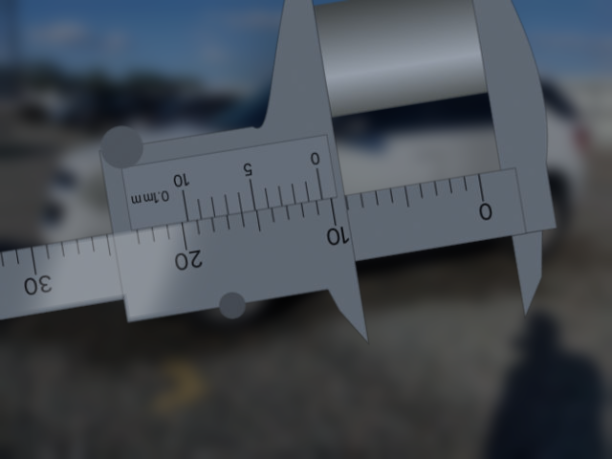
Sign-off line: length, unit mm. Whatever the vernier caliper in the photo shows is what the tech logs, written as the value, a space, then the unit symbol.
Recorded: 10.6 mm
